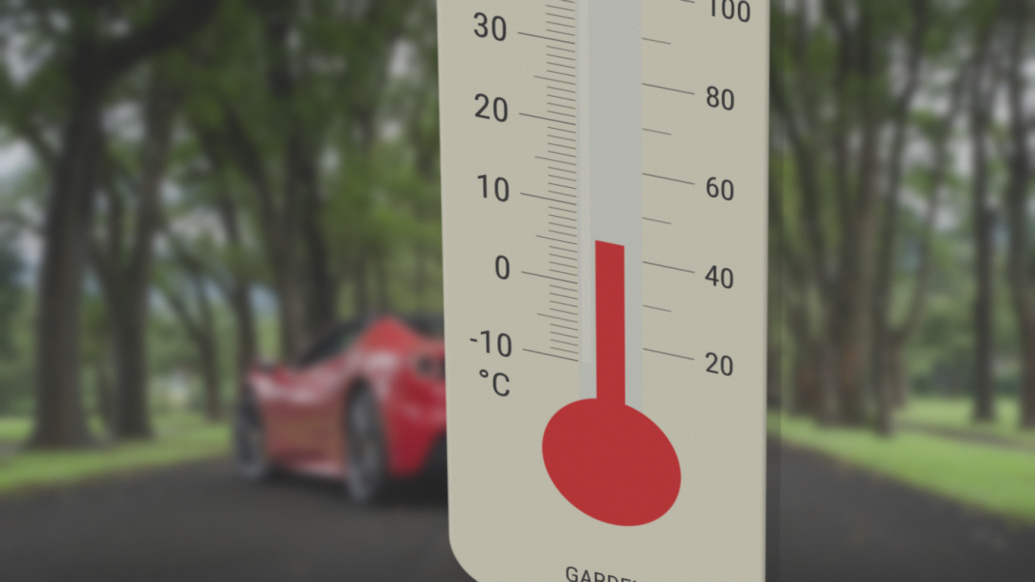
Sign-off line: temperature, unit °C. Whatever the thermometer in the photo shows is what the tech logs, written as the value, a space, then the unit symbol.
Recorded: 6 °C
